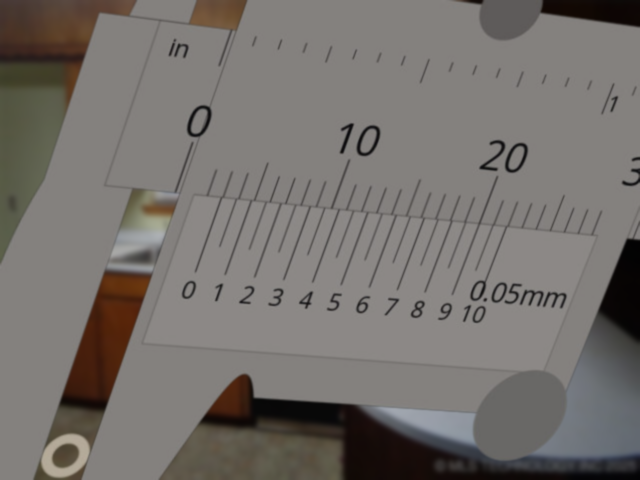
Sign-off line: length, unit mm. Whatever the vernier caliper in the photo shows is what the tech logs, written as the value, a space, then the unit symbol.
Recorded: 2.9 mm
